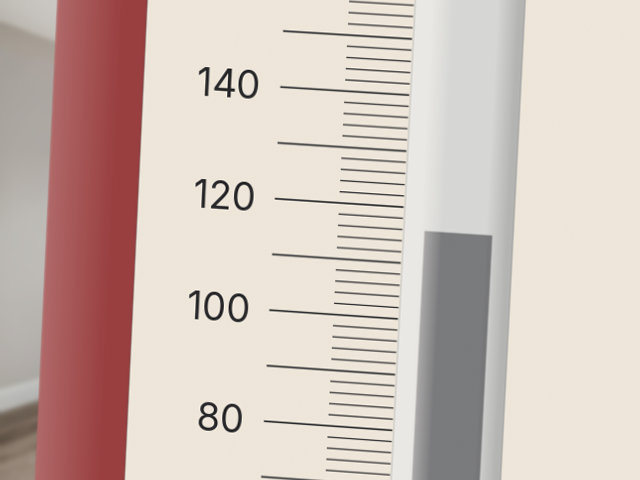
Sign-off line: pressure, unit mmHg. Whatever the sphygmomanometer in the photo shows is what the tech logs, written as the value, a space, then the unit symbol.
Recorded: 116 mmHg
